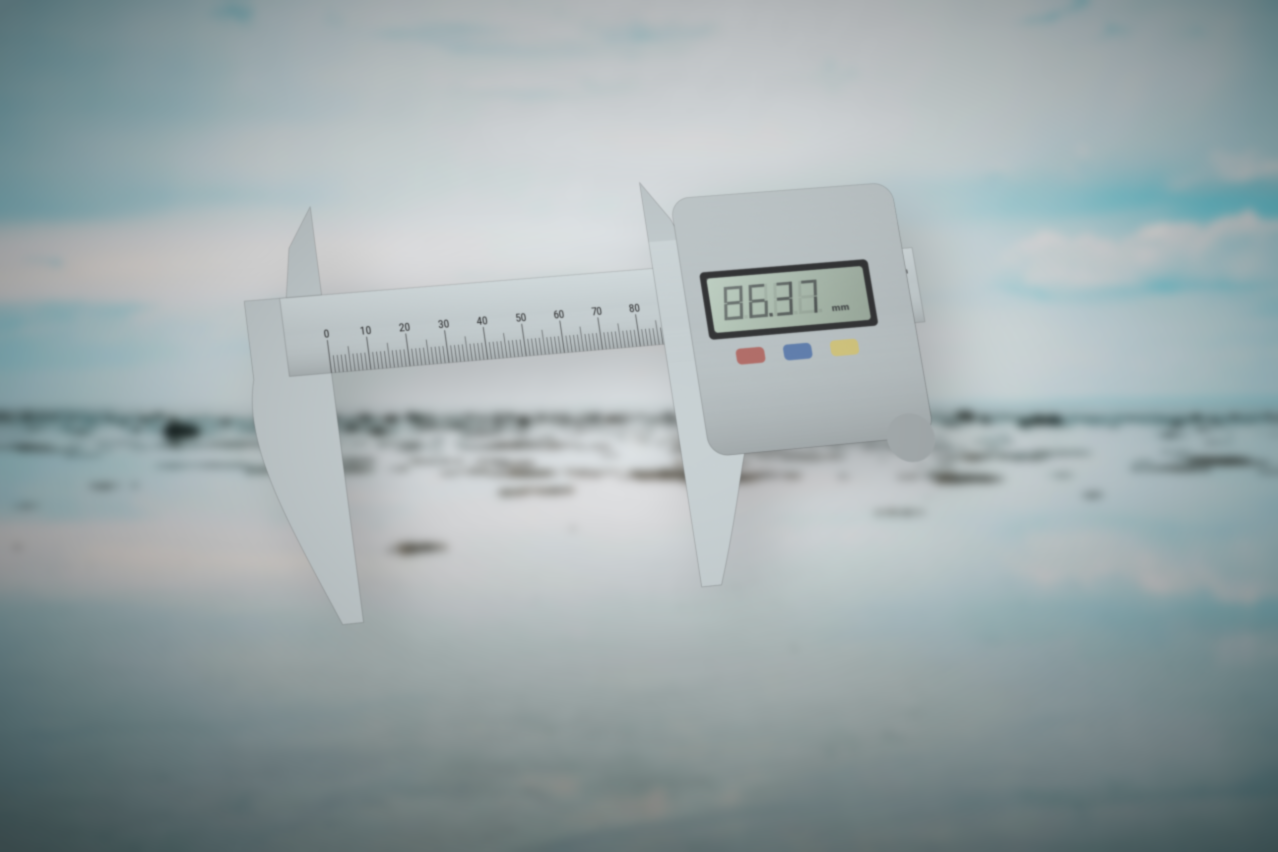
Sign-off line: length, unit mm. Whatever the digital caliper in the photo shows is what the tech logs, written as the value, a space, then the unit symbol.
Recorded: 86.37 mm
